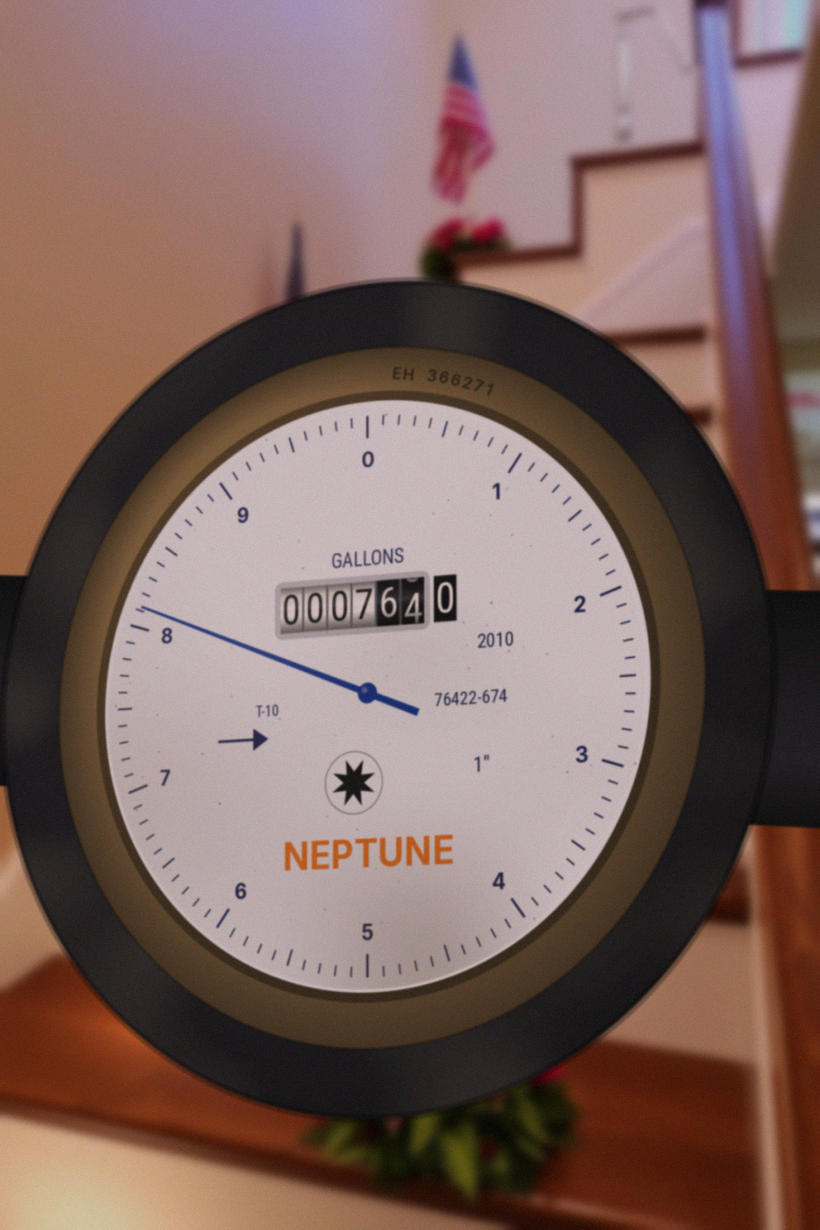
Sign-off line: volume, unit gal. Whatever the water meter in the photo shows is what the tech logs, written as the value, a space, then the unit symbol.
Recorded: 7638.1 gal
